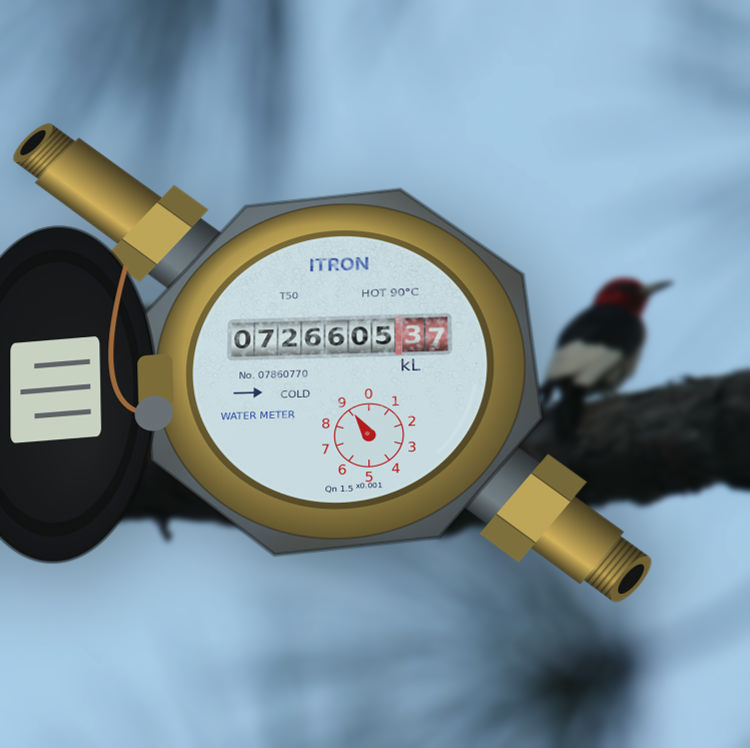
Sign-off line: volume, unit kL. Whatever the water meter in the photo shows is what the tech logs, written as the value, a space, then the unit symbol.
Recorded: 726605.369 kL
